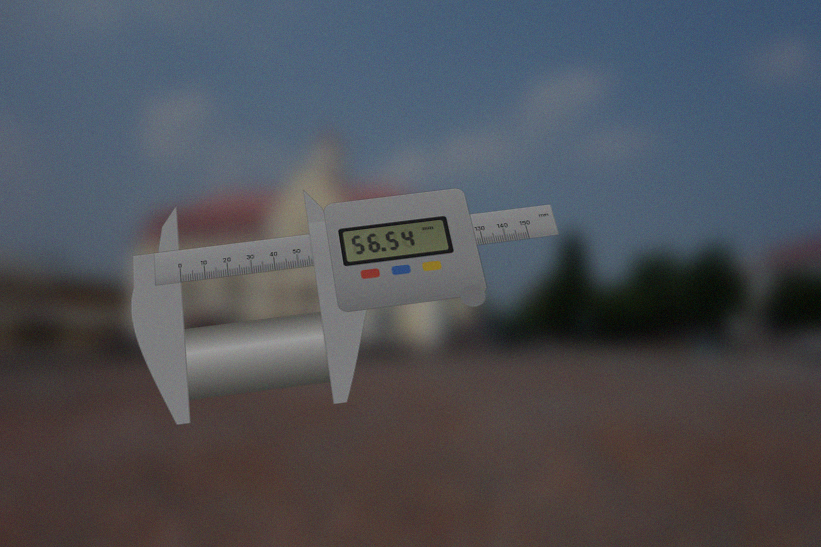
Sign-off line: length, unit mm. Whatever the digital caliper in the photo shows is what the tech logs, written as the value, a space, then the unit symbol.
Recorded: 56.54 mm
